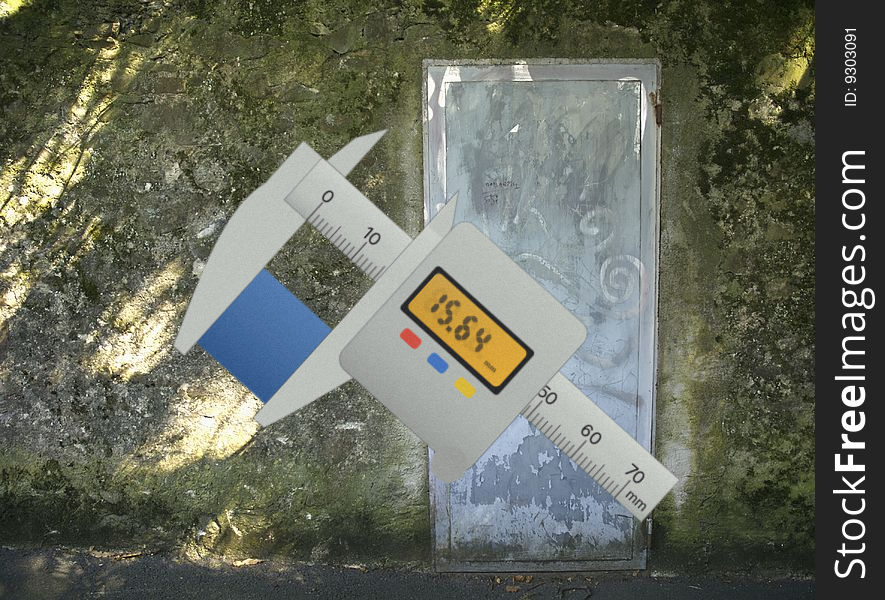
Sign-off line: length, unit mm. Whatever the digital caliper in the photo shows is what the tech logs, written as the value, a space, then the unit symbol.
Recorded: 15.64 mm
